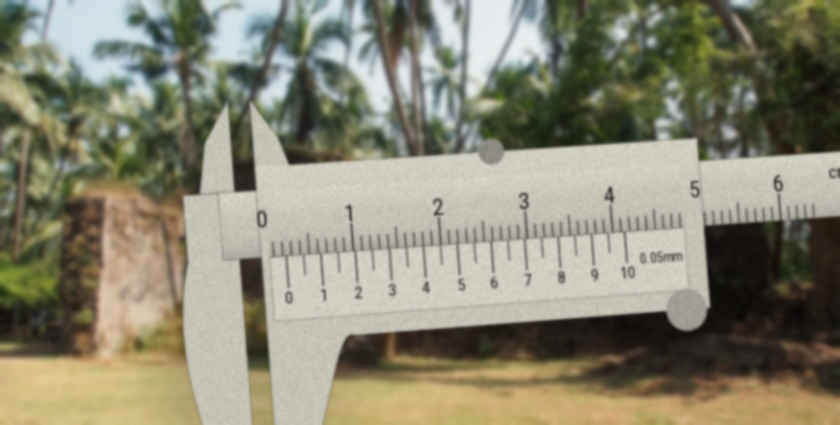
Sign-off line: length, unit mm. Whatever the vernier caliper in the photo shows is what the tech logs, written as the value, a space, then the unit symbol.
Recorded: 2.4 mm
